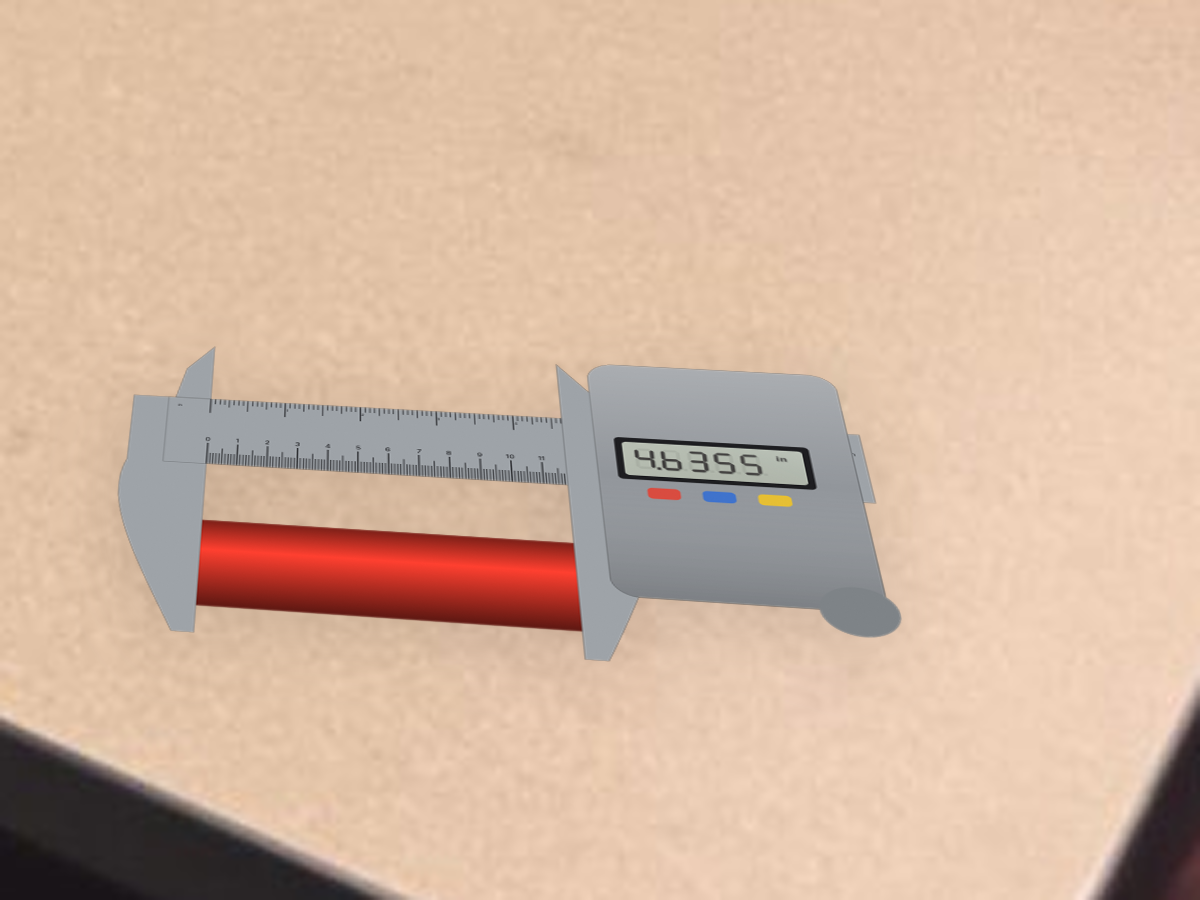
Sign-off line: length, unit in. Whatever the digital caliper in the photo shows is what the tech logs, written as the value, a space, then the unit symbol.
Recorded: 4.6355 in
